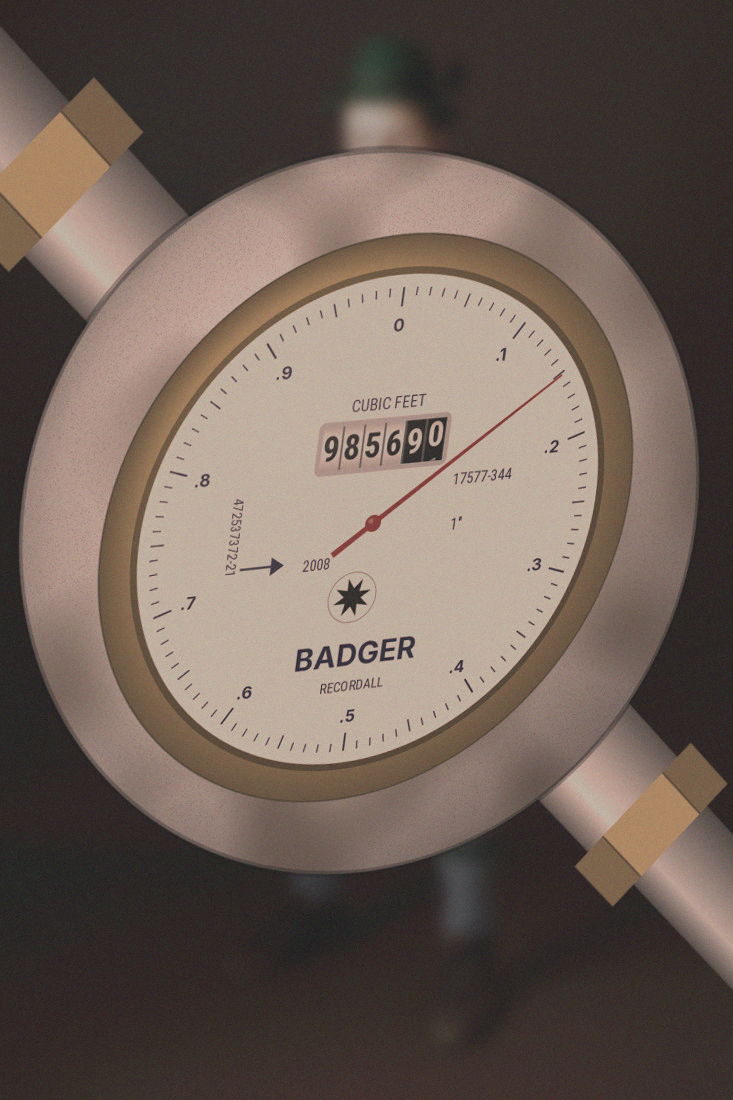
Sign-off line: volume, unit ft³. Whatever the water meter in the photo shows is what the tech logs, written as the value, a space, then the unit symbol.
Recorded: 985690.15 ft³
